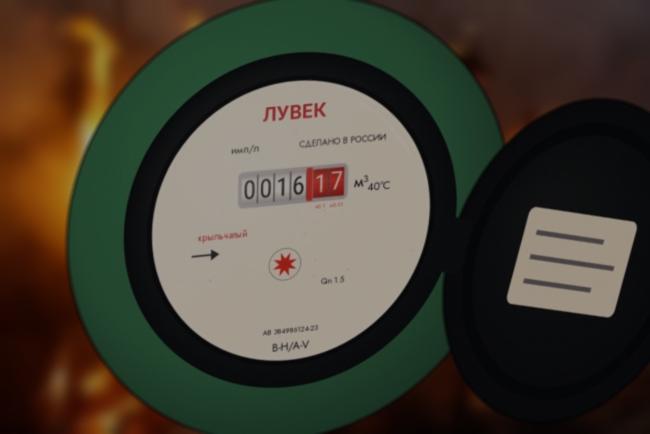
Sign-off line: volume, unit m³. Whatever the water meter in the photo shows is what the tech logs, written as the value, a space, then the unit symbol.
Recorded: 16.17 m³
